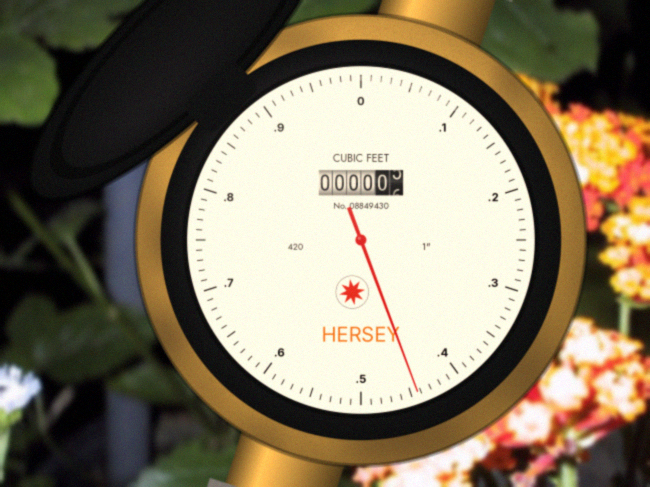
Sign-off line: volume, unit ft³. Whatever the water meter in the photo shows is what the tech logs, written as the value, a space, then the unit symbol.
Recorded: 5.44 ft³
